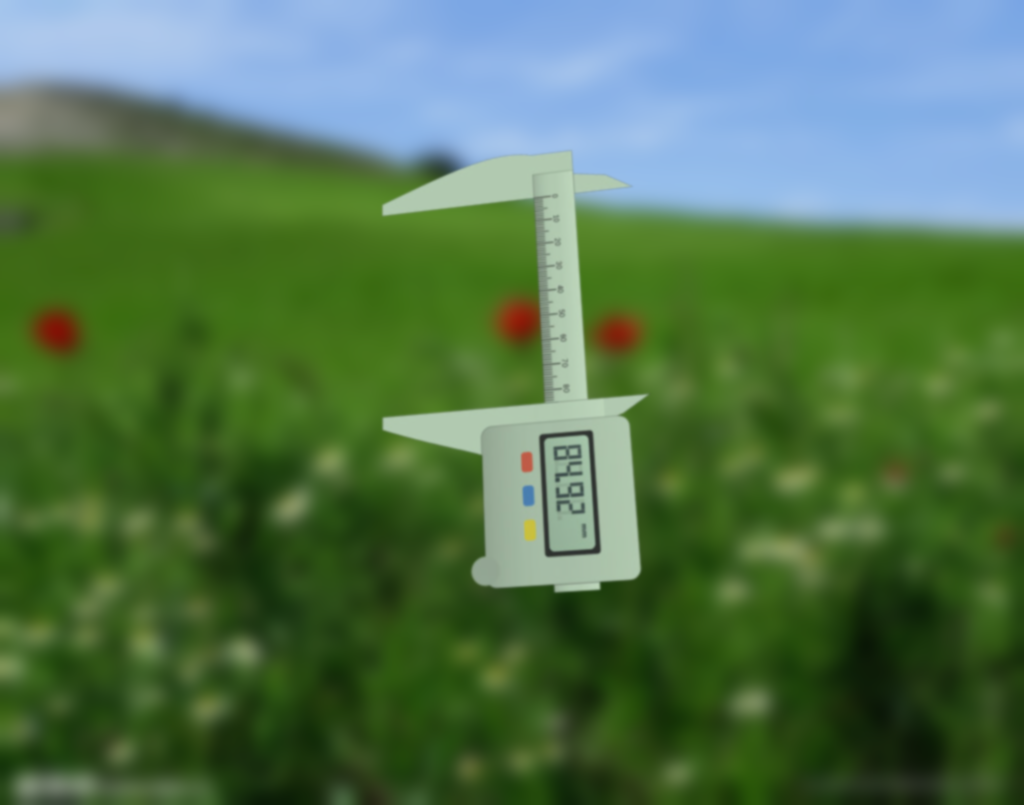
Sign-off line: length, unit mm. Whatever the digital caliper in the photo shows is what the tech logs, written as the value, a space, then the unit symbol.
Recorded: 84.92 mm
